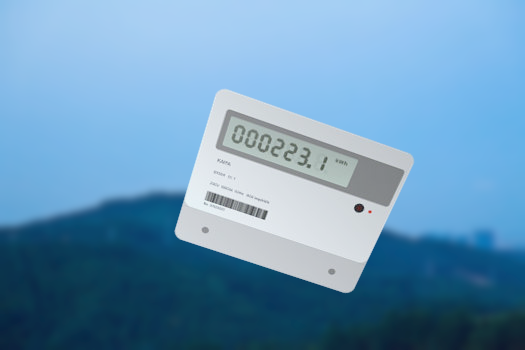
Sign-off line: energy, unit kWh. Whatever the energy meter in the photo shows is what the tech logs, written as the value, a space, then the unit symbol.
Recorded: 223.1 kWh
